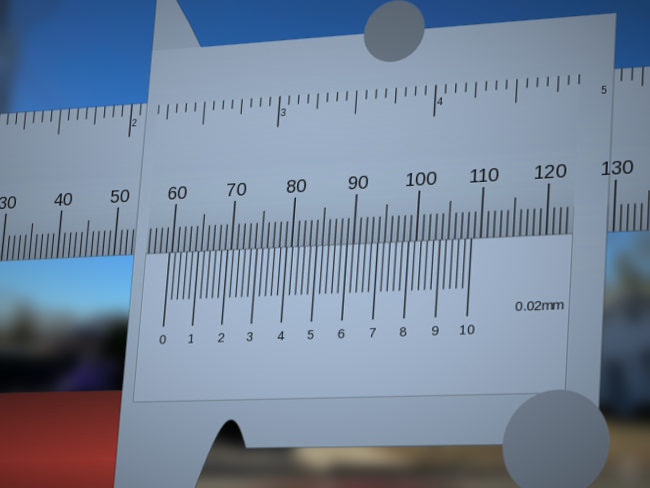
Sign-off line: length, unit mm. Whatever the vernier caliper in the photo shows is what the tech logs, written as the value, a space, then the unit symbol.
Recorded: 59.6 mm
